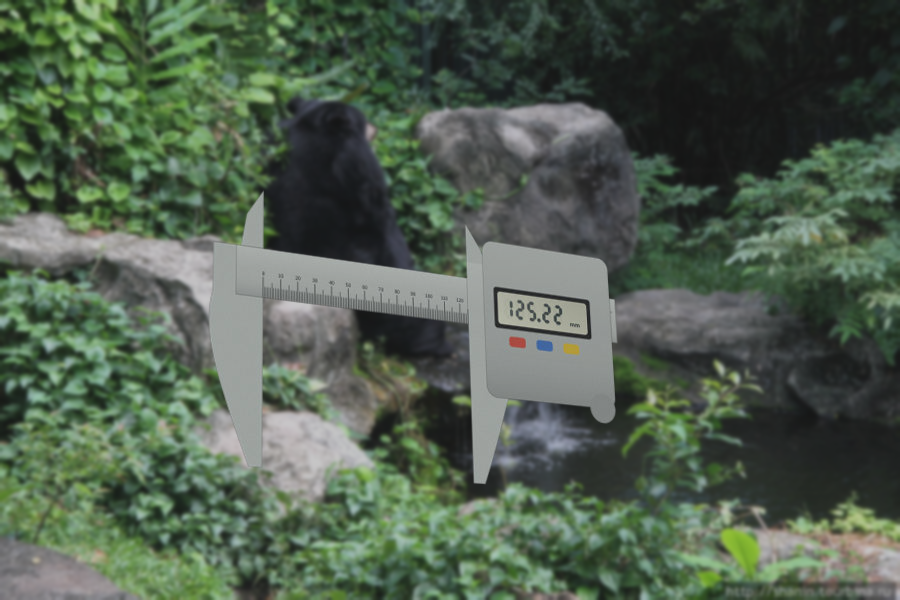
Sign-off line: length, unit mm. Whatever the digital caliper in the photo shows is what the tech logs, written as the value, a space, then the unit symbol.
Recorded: 125.22 mm
